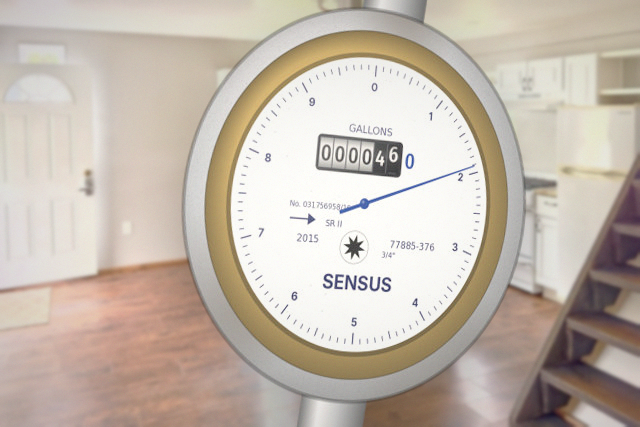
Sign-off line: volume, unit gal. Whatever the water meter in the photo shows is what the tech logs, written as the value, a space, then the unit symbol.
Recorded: 461.9 gal
